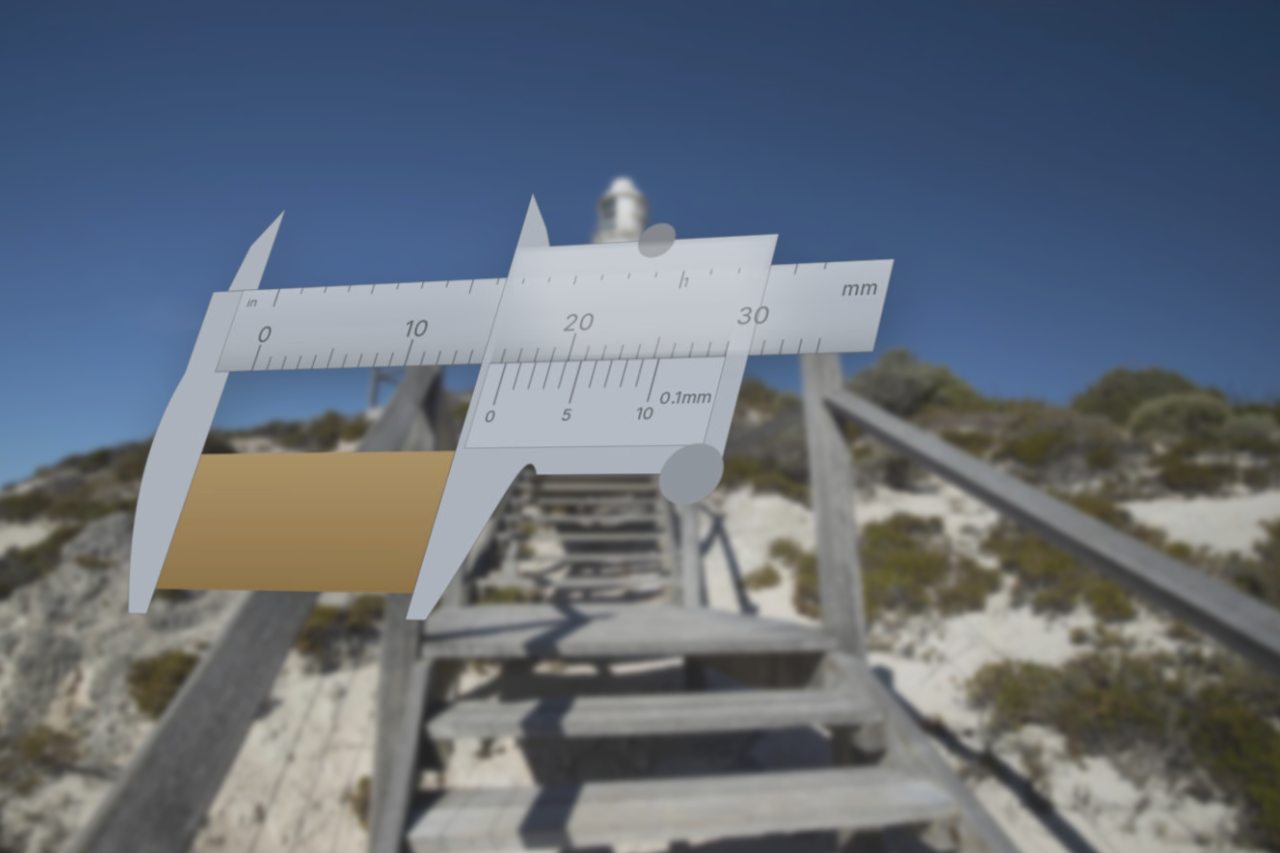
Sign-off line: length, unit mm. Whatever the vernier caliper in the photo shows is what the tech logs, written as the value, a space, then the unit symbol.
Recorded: 16.3 mm
